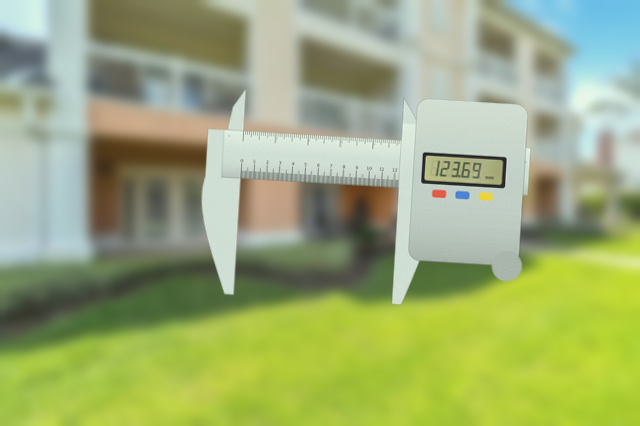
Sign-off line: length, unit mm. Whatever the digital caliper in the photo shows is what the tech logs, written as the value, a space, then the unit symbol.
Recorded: 123.69 mm
